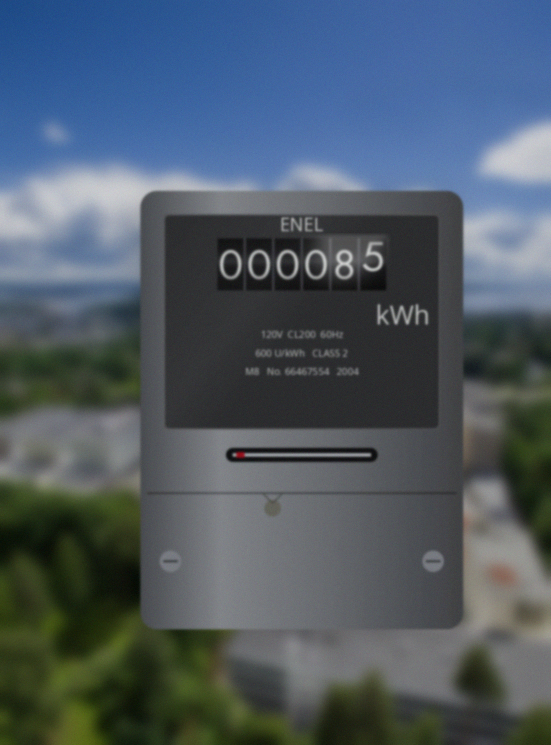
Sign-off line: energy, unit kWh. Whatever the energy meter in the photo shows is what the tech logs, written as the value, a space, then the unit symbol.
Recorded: 85 kWh
